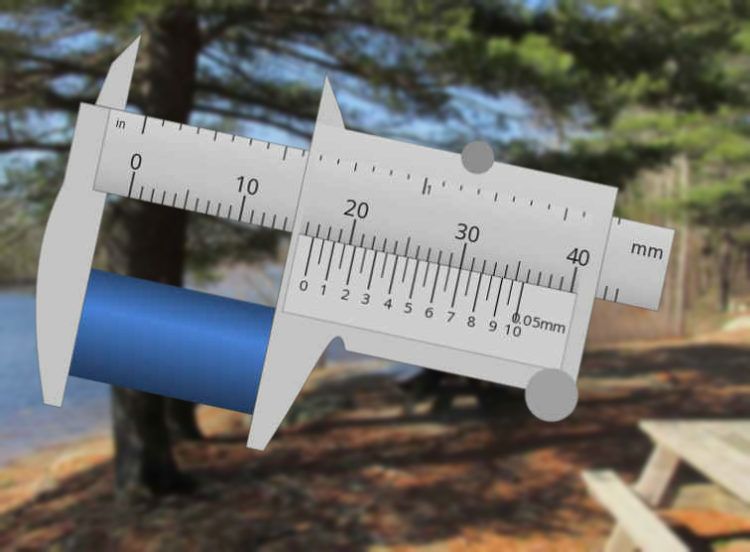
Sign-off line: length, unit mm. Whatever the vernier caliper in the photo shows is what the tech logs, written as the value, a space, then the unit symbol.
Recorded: 16.7 mm
